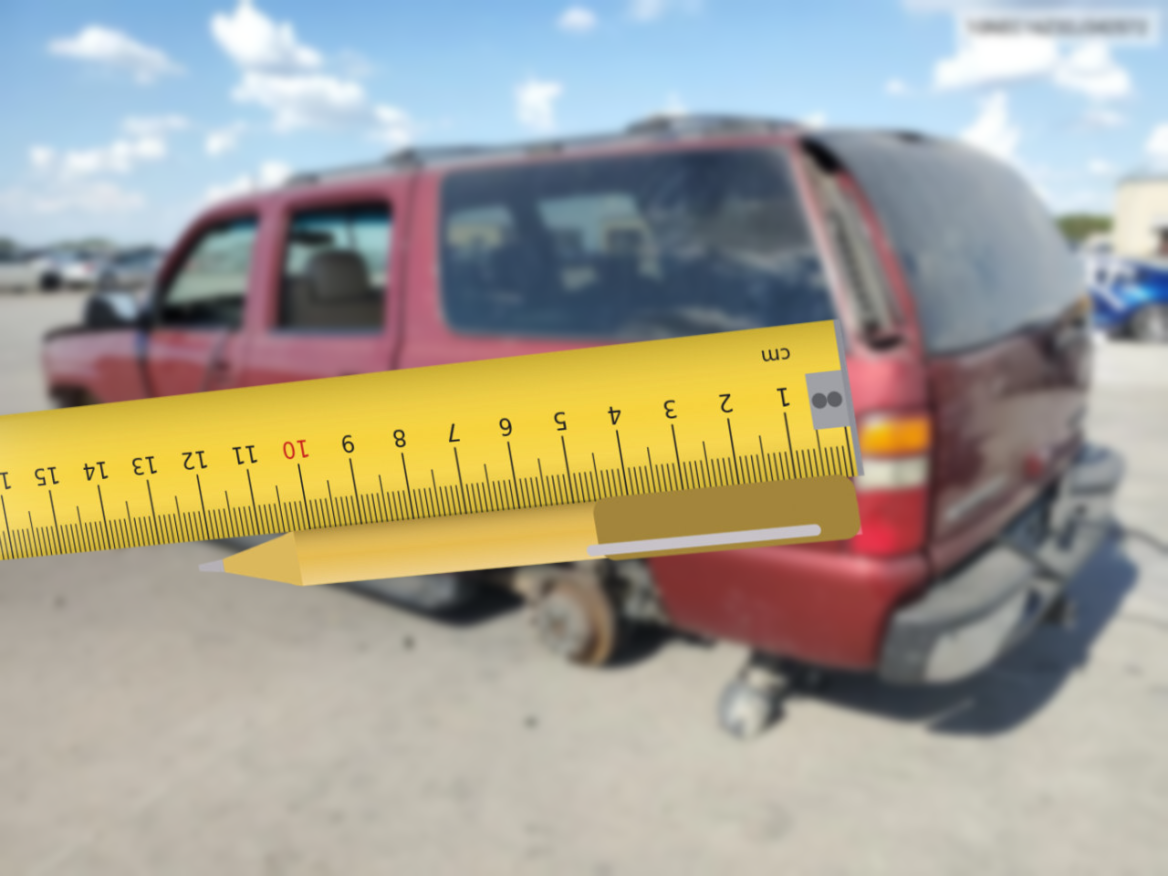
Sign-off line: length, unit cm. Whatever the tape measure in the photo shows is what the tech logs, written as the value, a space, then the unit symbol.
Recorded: 12.3 cm
